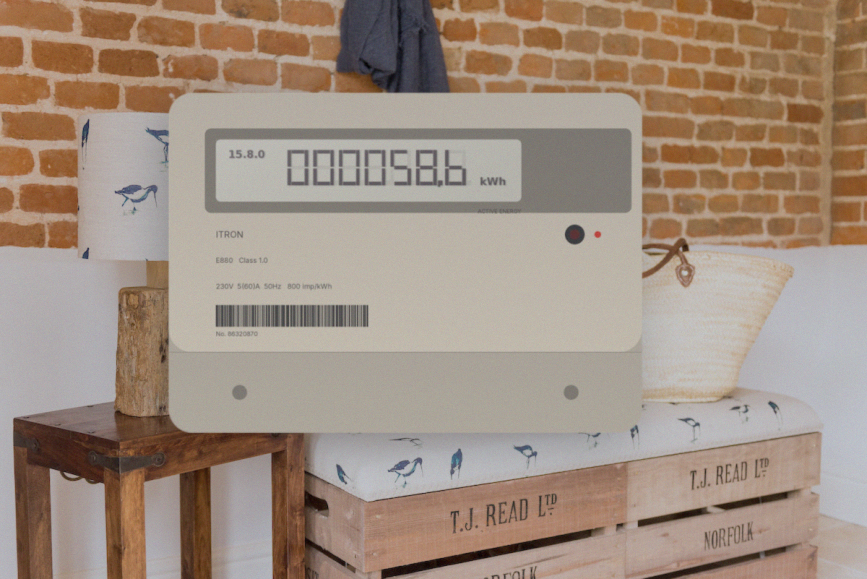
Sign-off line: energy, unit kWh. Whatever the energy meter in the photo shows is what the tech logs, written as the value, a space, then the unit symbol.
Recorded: 58.6 kWh
